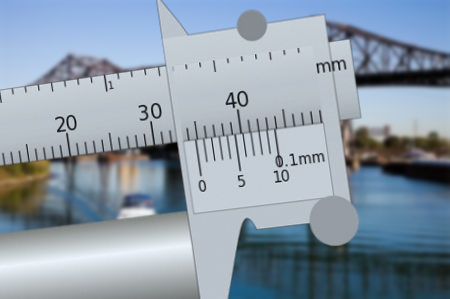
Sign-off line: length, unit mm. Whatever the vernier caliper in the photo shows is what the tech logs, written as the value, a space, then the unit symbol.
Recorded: 34.8 mm
